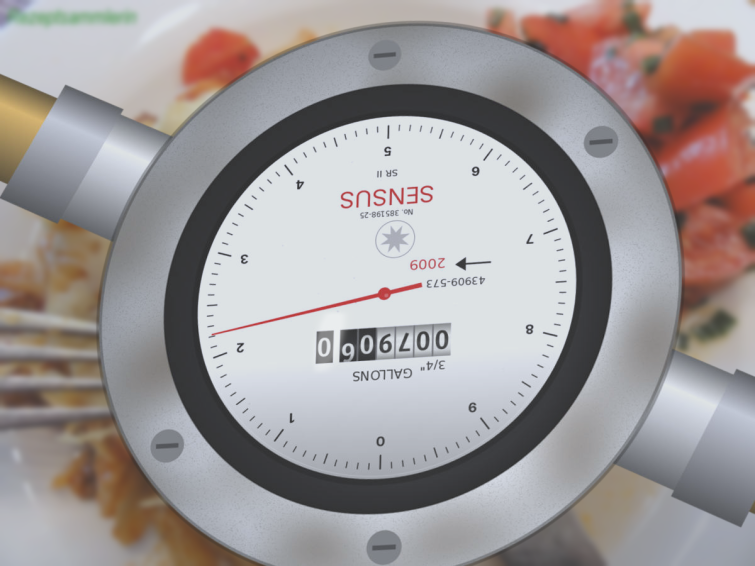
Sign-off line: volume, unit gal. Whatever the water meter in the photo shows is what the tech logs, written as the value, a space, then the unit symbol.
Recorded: 79062.2 gal
